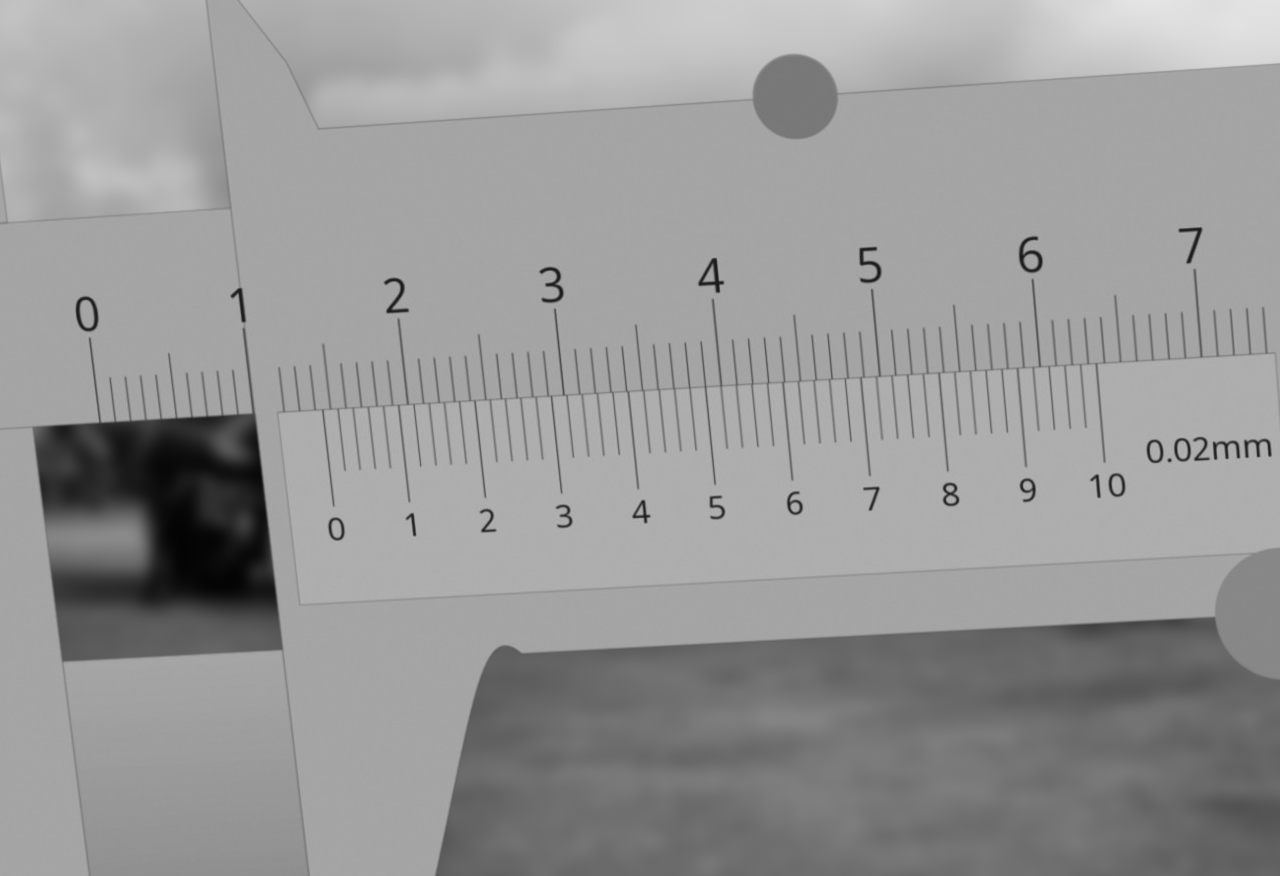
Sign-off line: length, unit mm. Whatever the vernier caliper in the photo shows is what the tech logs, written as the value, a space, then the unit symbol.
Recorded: 14.5 mm
